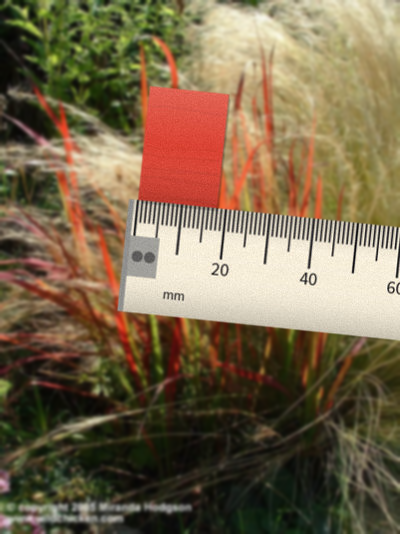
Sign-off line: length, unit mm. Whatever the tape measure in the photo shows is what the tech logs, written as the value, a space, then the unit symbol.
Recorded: 18 mm
